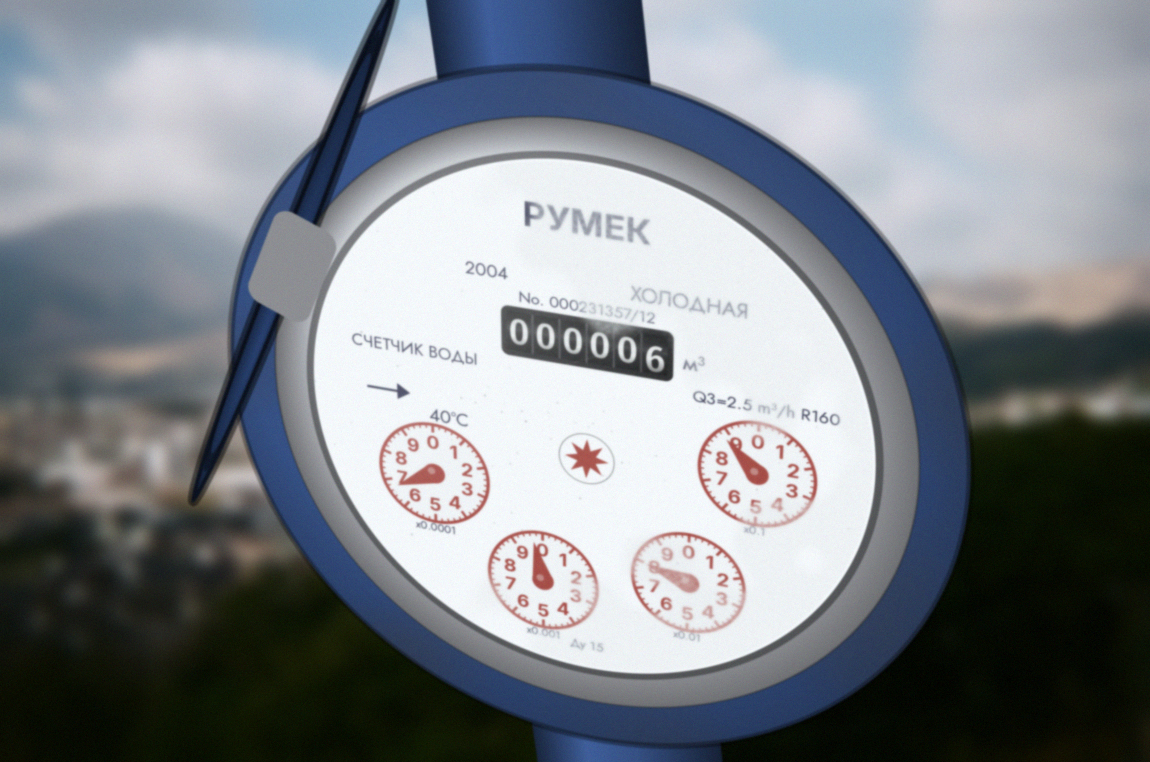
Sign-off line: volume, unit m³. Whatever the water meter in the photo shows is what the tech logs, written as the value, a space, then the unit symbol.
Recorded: 5.8796 m³
